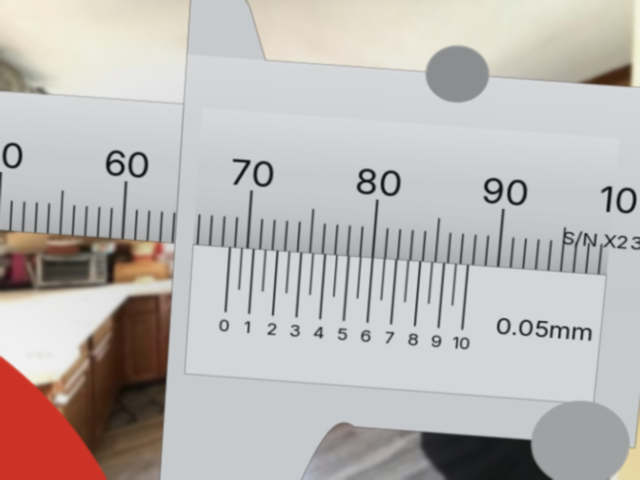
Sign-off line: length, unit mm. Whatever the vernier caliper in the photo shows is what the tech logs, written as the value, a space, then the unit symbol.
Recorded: 68.6 mm
